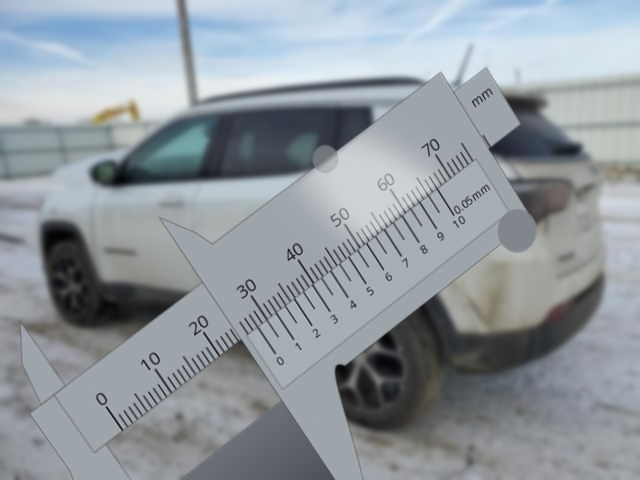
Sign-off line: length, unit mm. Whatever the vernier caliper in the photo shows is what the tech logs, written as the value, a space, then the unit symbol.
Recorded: 28.0 mm
